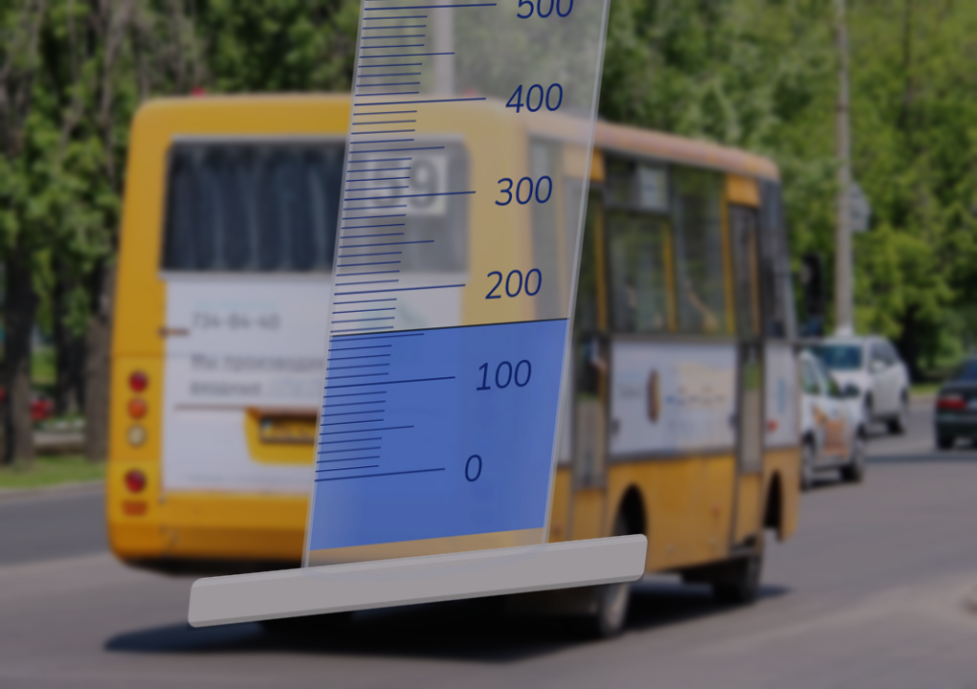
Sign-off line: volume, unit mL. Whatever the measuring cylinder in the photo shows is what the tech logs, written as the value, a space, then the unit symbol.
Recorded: 155 mL
